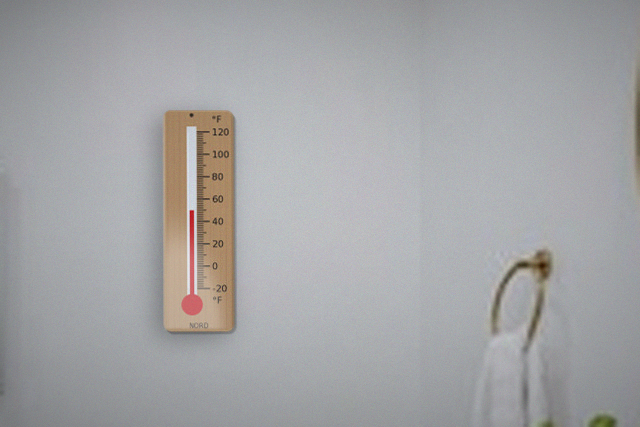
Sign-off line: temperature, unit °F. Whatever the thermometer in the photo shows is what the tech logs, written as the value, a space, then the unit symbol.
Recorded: 50 °F
